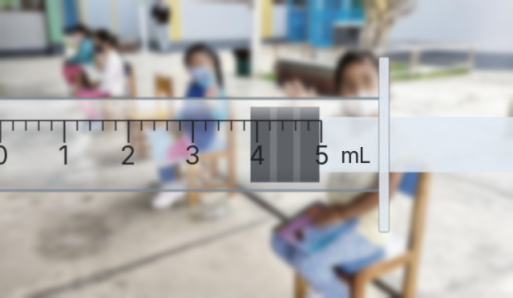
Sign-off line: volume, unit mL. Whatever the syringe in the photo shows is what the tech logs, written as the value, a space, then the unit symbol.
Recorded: 3.9 mL
